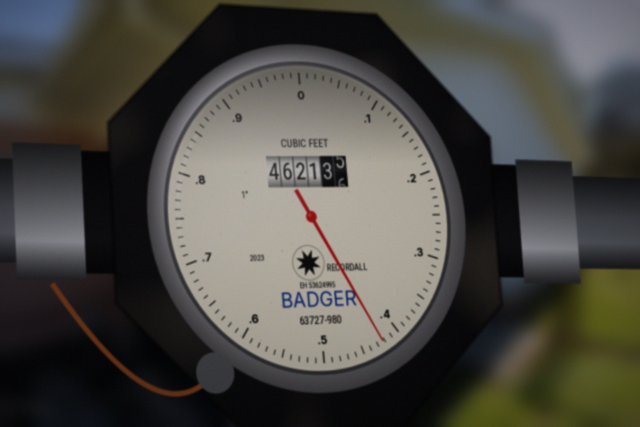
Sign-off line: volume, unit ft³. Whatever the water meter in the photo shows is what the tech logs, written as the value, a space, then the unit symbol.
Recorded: 462135.42 ft³
